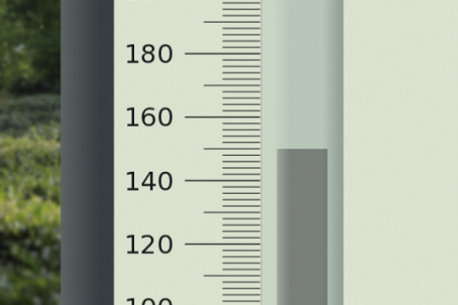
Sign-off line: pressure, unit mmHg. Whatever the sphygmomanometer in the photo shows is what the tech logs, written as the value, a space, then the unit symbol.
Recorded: 150 mmHg
